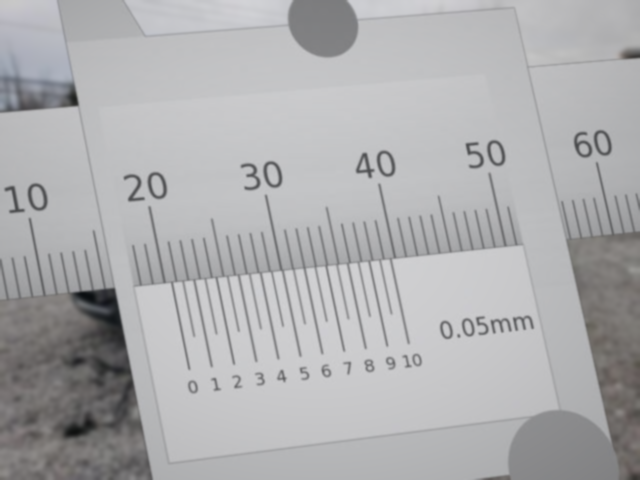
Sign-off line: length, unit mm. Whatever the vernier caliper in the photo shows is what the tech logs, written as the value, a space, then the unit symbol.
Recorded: 20.6 mm
